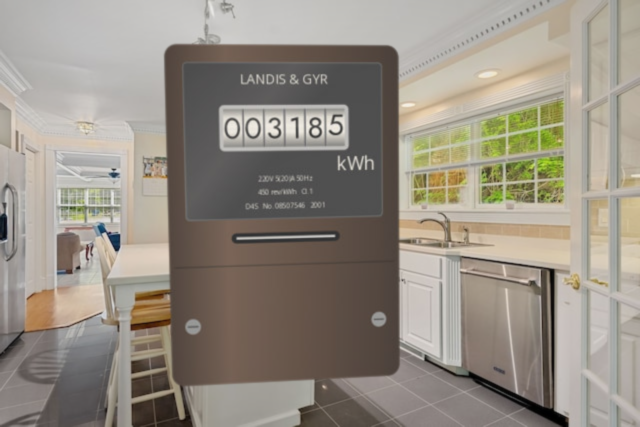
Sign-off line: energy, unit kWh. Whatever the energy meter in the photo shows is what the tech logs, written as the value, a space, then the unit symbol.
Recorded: 3185 kWh
